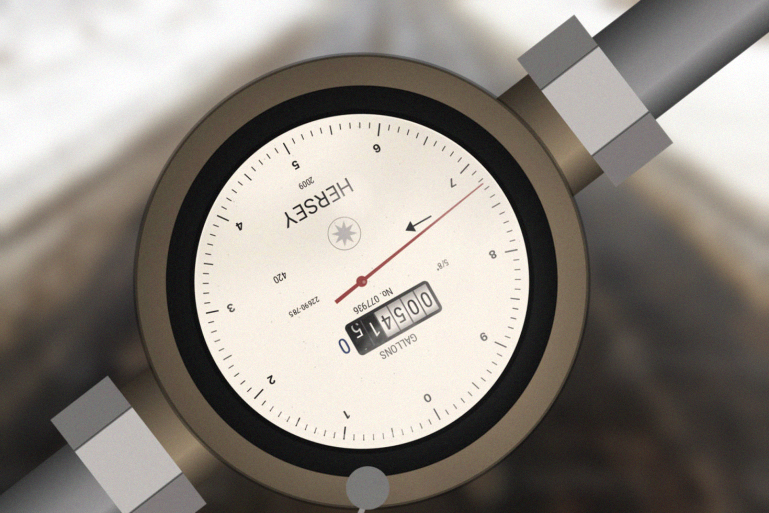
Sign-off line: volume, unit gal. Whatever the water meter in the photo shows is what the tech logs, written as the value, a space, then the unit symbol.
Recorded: 54147.2 gal
